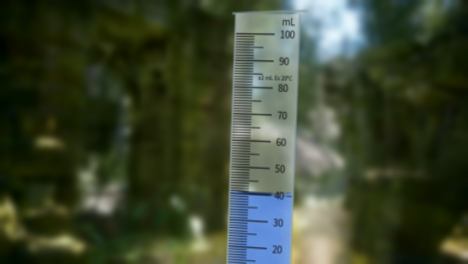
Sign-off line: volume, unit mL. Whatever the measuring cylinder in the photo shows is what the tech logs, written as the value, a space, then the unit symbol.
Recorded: 40 mL
